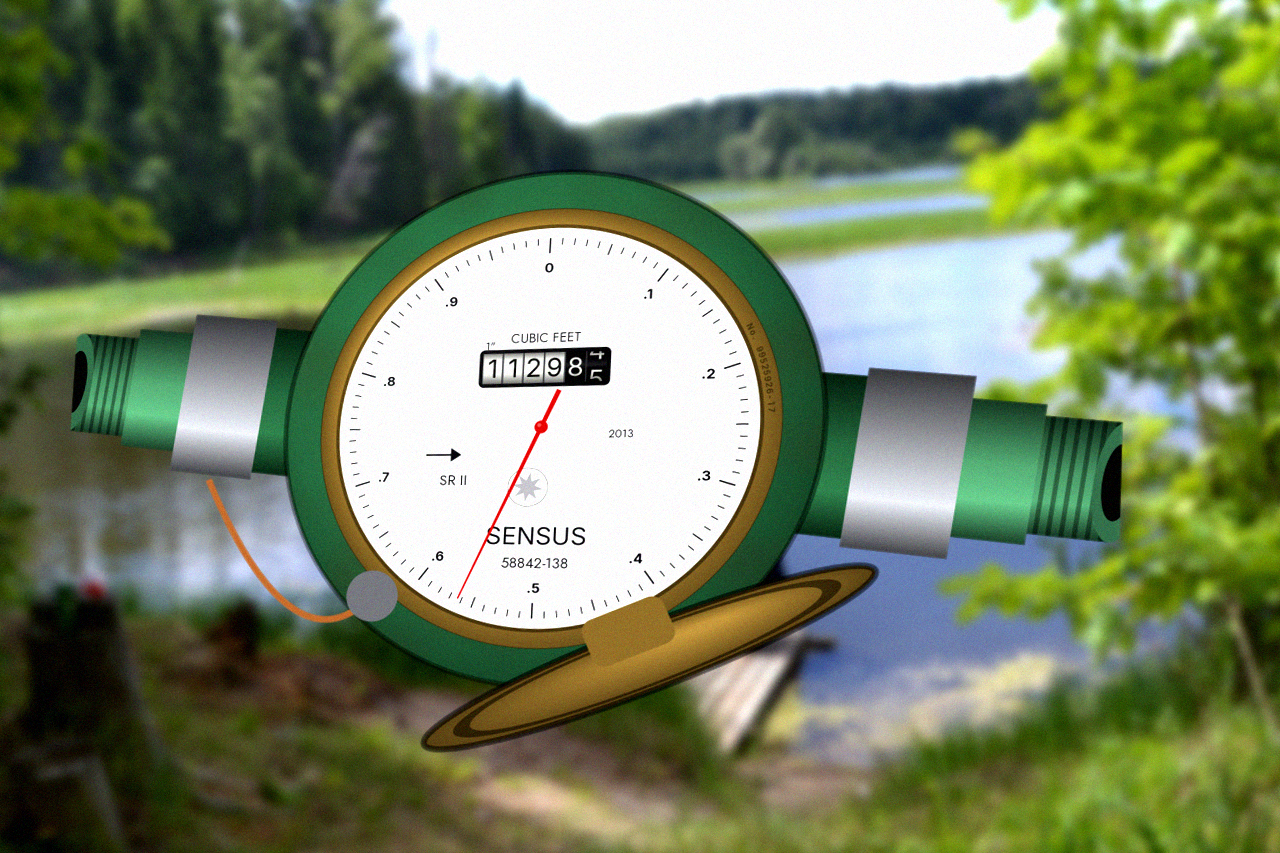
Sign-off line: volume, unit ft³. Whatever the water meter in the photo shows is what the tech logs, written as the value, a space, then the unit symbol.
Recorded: 112984.56 ft³
